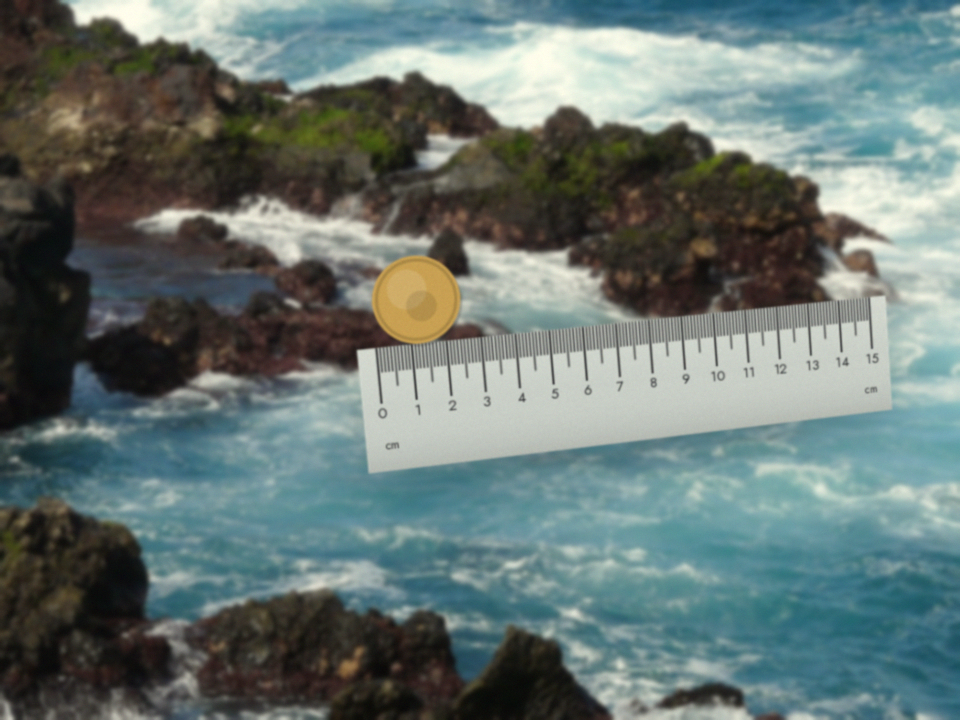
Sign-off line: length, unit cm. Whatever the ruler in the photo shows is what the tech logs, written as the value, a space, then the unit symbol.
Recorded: 2.5 cm
